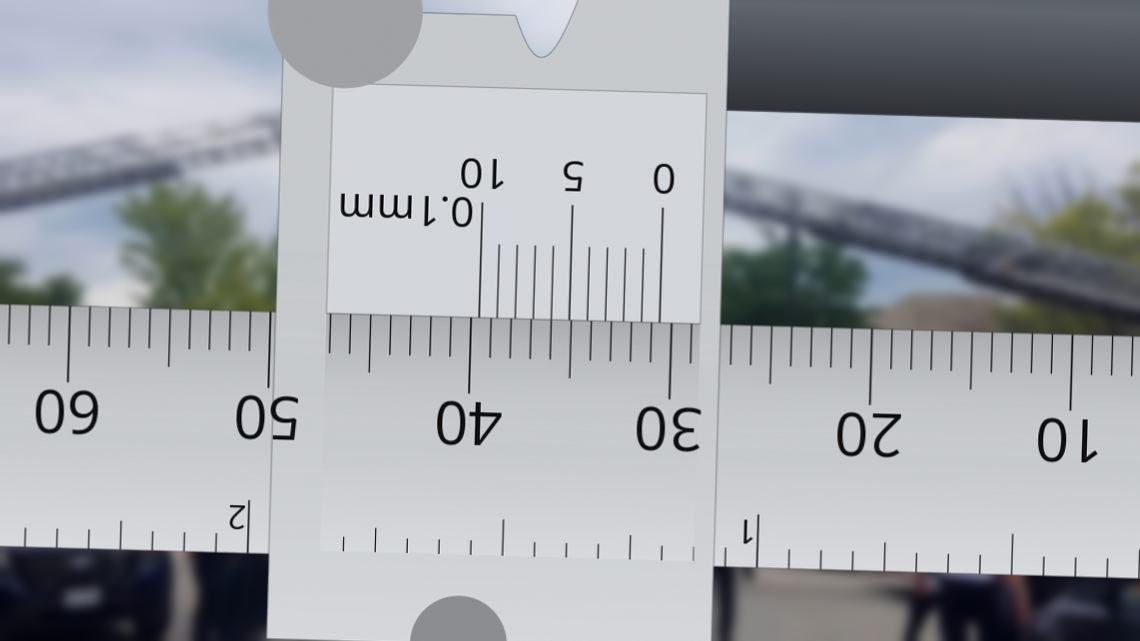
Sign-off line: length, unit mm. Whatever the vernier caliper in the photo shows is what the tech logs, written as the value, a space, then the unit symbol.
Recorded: 30.6 mm
